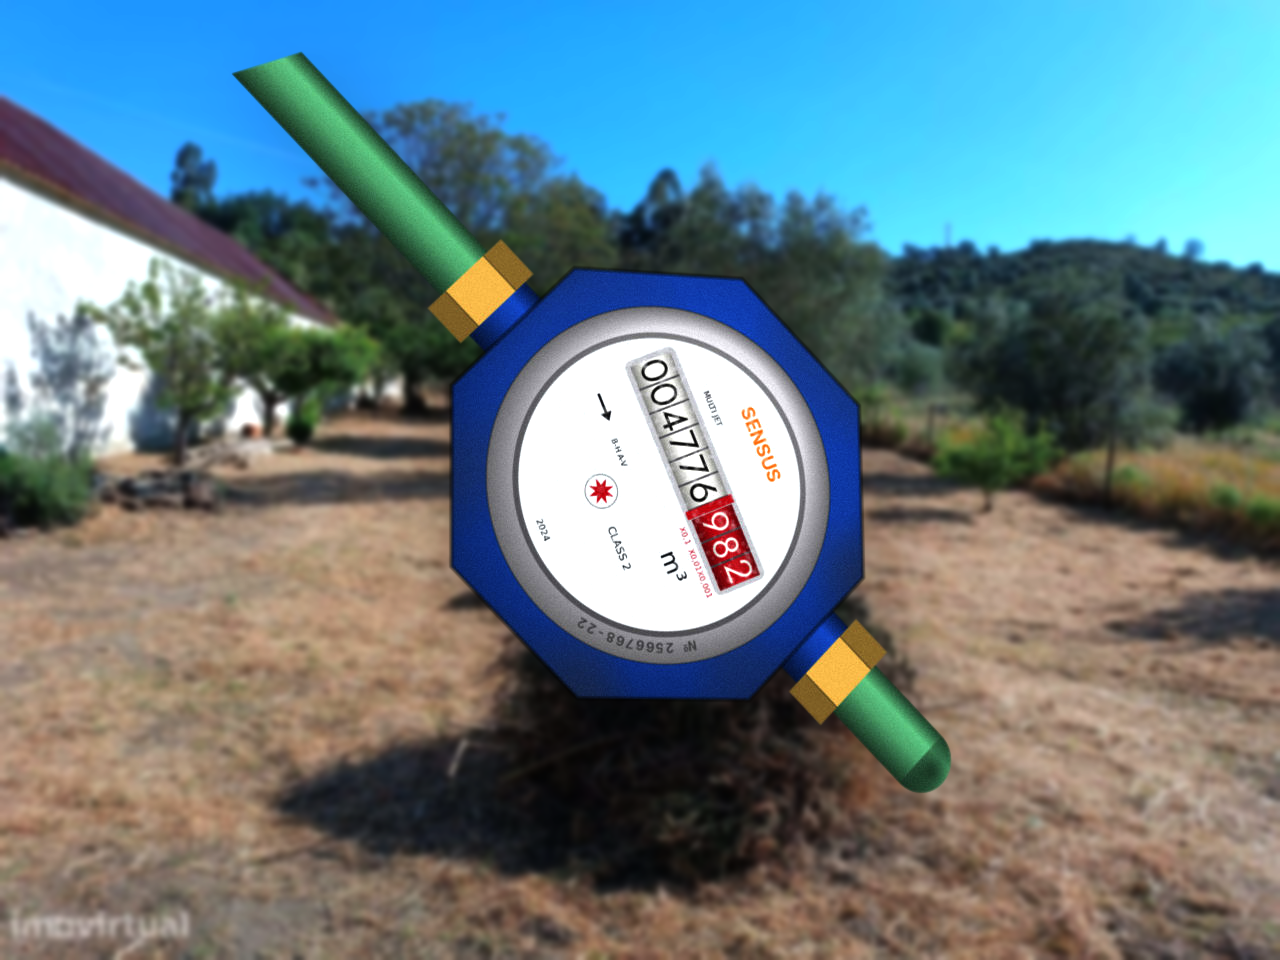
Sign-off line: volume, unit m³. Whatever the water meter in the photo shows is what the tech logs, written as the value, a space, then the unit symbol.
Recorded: 4776.982 m³
